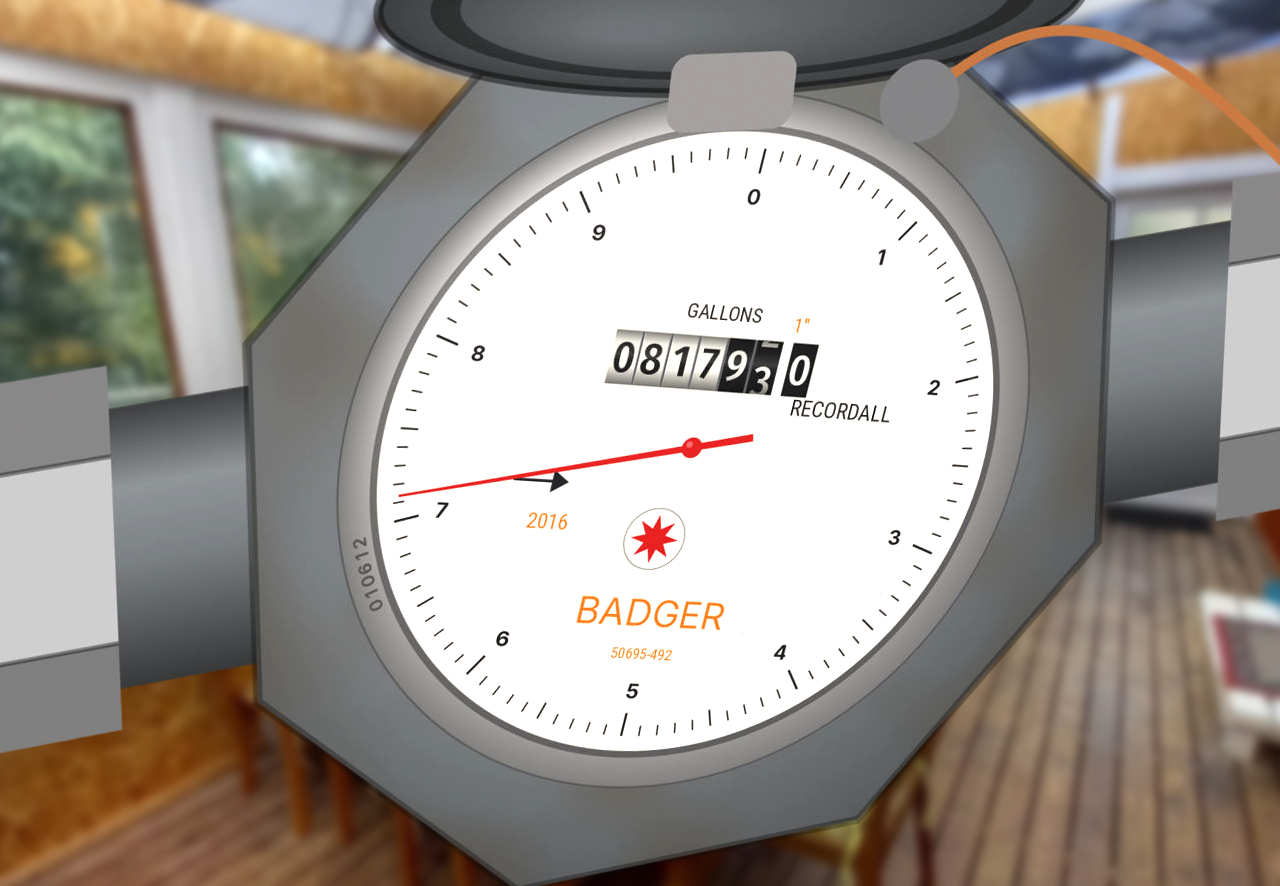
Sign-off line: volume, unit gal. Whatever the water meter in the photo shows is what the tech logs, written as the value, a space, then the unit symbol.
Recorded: 817927.1 gal
